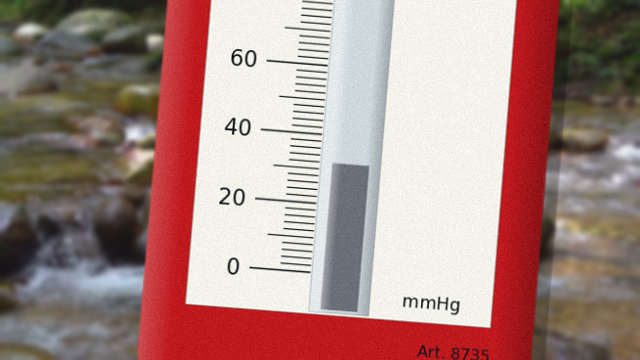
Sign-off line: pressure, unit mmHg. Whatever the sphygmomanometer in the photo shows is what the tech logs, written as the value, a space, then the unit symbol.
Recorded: 32 mmHg
